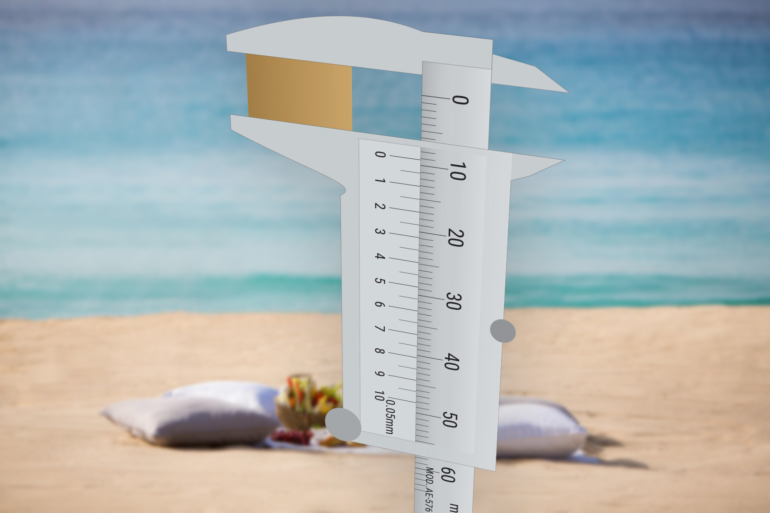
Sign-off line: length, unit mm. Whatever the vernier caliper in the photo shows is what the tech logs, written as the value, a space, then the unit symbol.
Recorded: 9.2 mm
